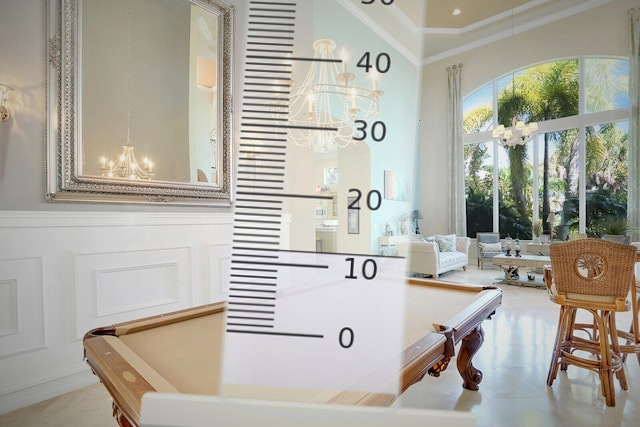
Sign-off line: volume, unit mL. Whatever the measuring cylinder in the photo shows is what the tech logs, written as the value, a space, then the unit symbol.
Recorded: 12 mL
